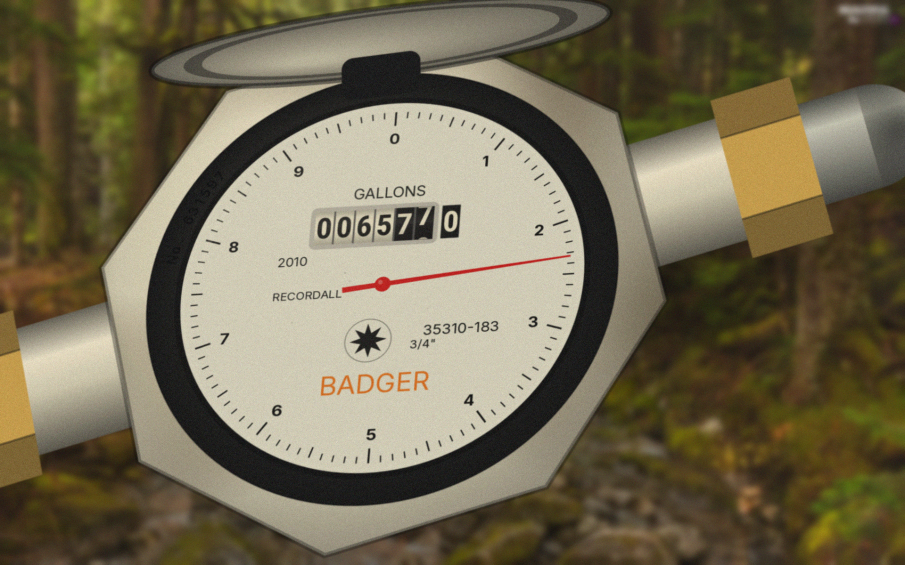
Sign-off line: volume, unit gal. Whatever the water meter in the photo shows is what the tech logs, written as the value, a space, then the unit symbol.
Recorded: 65772.3 gal
